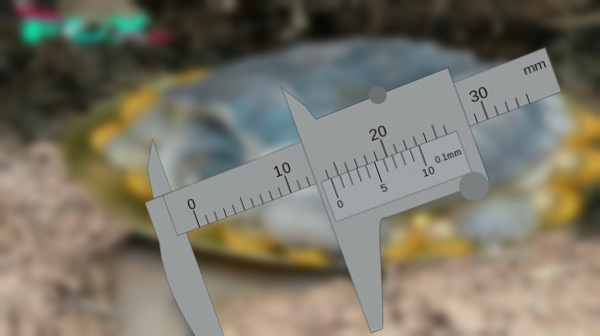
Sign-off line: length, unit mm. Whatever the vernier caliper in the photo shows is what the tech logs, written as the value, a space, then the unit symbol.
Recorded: 14.2 mm
